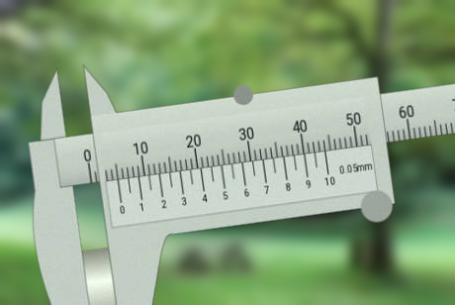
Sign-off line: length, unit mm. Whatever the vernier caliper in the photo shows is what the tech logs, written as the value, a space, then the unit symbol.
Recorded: 5.0 mm
